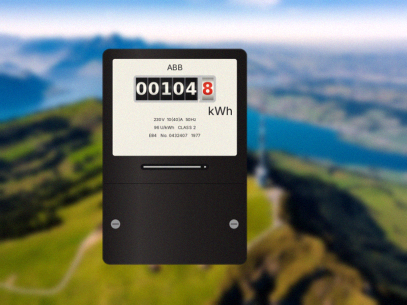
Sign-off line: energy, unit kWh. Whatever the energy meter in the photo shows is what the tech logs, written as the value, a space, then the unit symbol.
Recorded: 104.8 kWh
